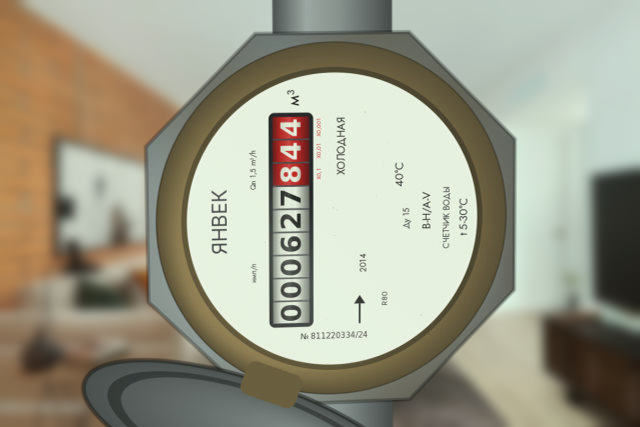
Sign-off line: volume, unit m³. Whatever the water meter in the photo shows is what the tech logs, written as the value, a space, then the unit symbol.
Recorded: 627.844 m³
